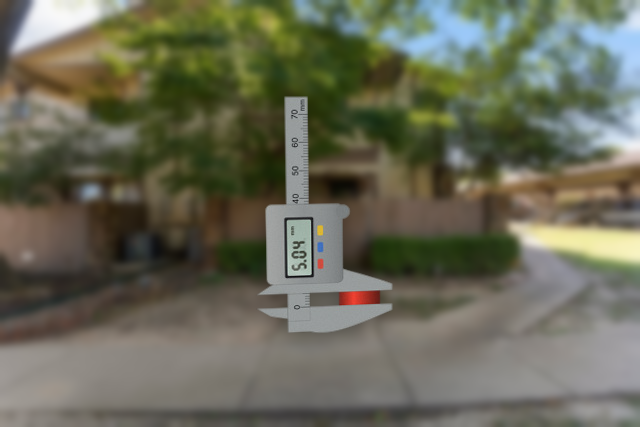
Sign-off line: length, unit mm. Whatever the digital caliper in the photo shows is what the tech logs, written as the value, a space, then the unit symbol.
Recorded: 5.04 mm
